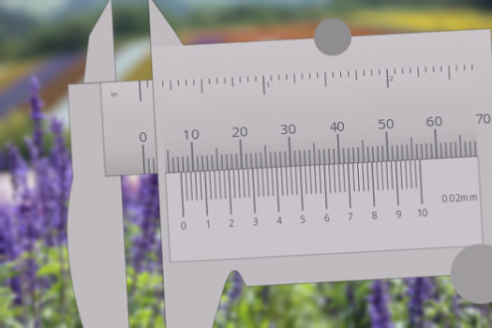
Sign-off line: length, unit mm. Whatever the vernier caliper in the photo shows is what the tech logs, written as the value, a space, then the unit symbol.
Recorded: 7.5 mm
